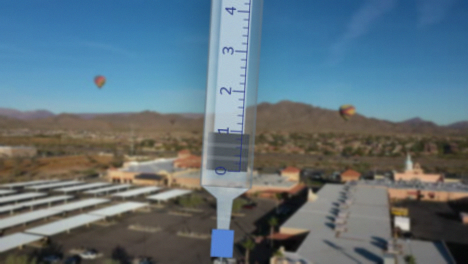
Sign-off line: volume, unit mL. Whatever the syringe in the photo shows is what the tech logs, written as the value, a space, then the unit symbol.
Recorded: 0 mL
